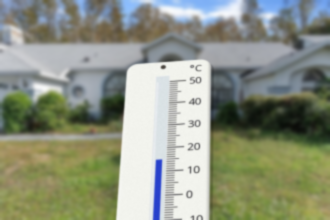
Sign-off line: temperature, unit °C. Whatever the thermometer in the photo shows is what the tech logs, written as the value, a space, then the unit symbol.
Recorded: 15 °C
